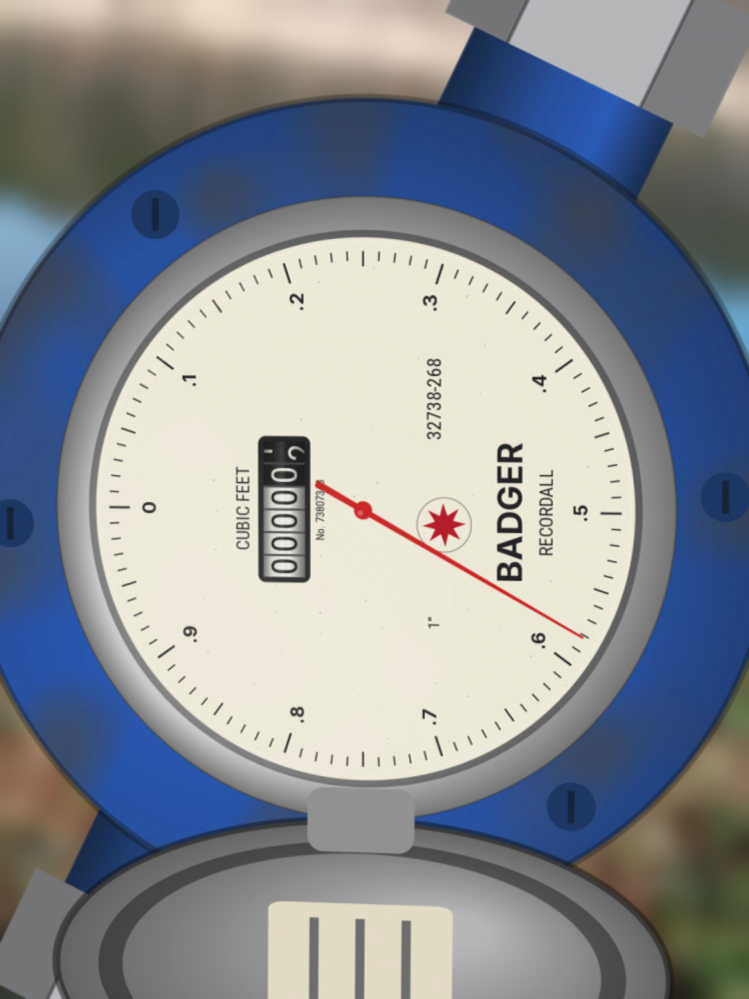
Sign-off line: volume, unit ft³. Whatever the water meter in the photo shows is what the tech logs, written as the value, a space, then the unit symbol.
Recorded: 1.58 ft³
